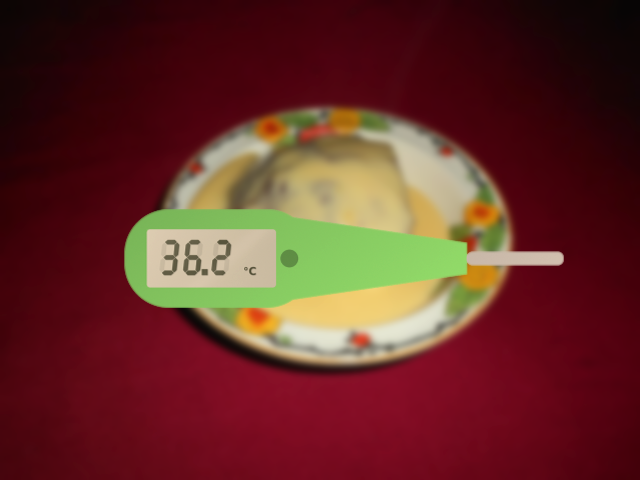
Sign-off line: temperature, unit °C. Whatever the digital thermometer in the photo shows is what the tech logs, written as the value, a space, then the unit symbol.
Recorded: 36.2 °C
